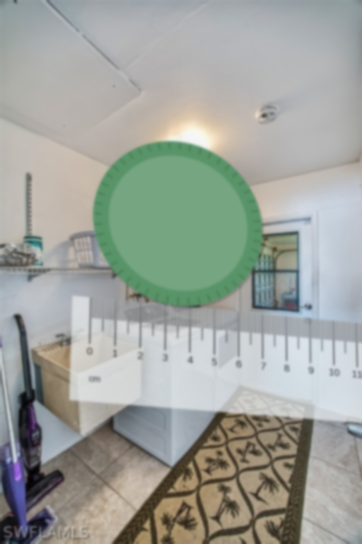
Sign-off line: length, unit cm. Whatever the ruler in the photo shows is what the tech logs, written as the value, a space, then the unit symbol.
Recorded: 7 cm
